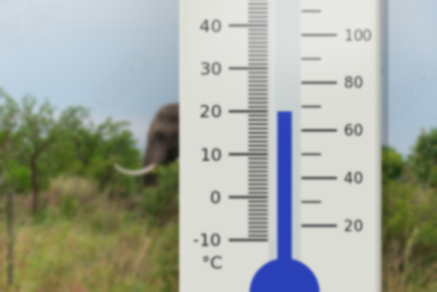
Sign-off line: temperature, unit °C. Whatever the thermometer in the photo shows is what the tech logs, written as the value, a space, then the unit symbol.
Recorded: 20 °C
